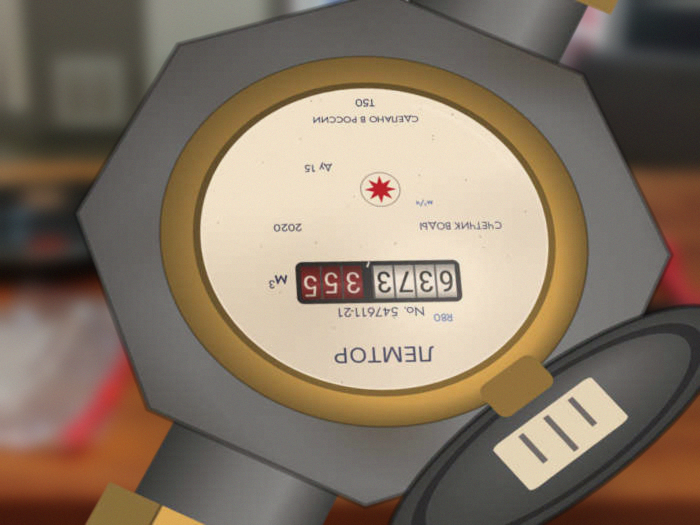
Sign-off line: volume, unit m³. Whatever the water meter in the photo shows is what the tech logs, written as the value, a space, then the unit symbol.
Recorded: 6373.355 m³
